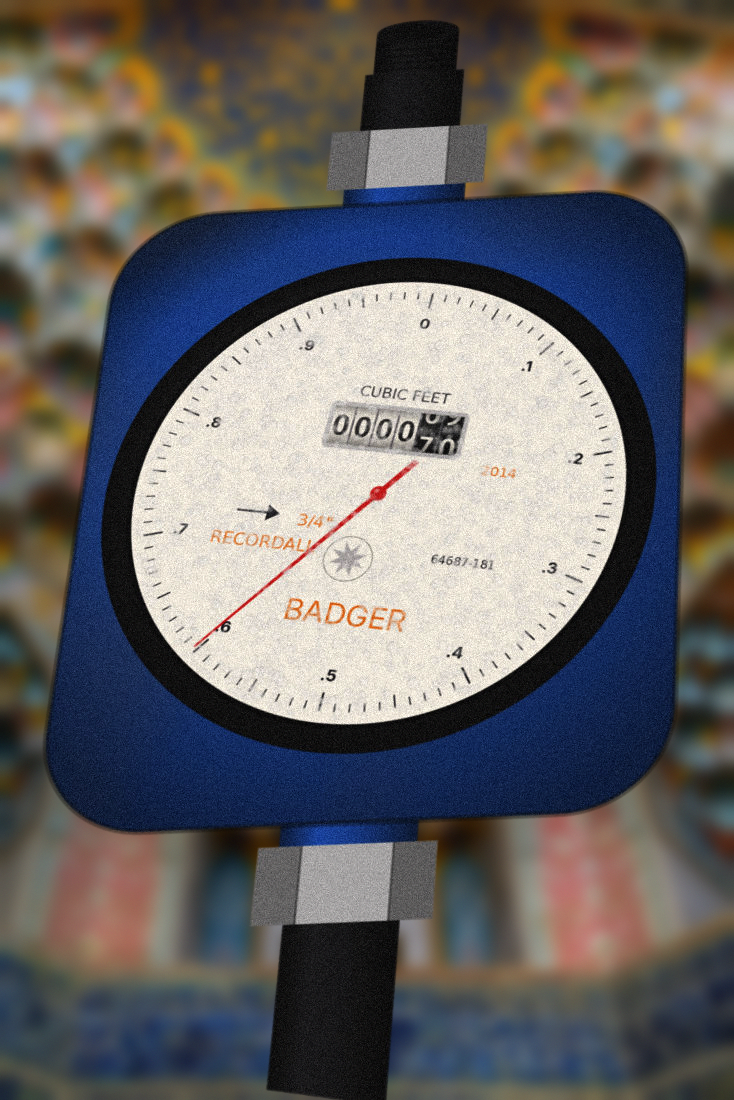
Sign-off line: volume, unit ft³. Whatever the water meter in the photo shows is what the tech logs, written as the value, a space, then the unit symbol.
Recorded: 69.60 ft³
